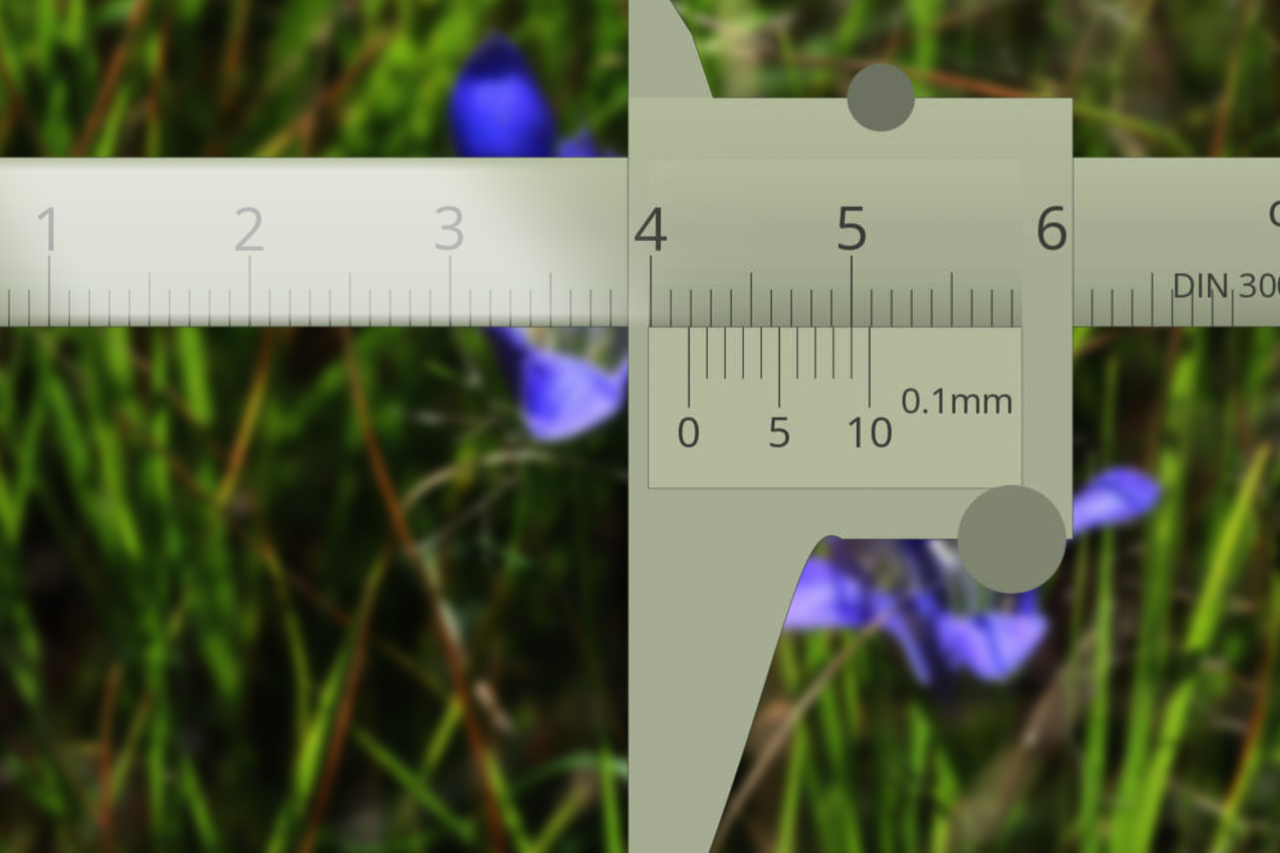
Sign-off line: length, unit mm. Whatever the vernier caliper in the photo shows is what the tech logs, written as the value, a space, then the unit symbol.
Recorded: 41.9 mm
